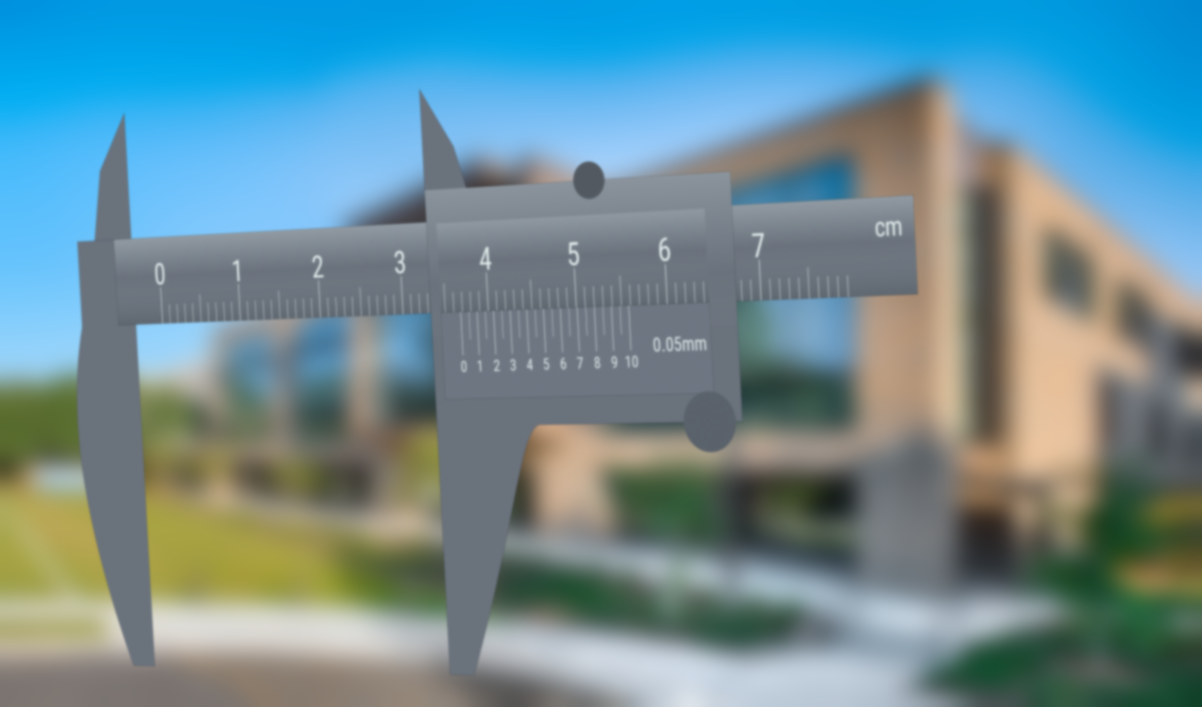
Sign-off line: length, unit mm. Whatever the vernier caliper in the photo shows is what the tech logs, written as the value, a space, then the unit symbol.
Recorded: 36.8 mm
